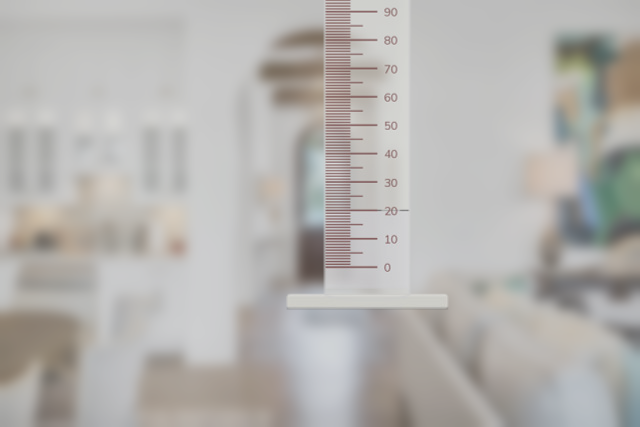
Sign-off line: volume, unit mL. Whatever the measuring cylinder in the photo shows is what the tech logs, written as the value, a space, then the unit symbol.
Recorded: 20 mL
